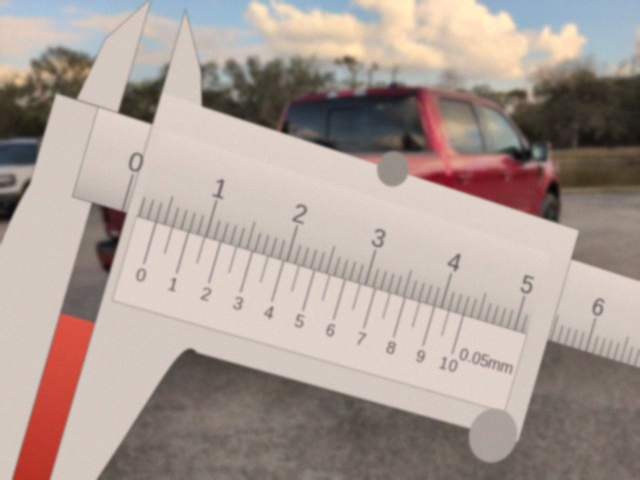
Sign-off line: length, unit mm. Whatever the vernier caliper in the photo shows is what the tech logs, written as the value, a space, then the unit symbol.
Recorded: 4.0 mm
